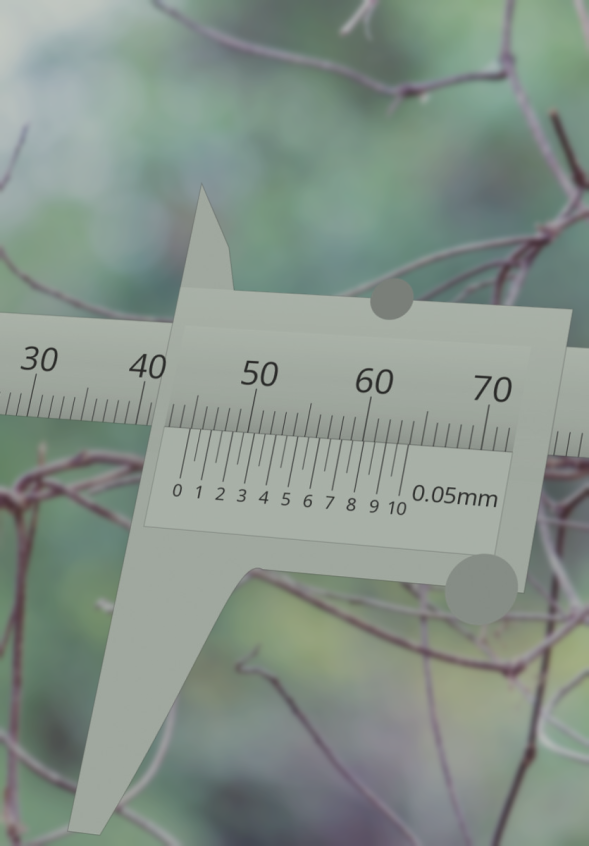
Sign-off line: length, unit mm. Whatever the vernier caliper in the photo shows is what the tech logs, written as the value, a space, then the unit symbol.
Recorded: 44.9 mm
